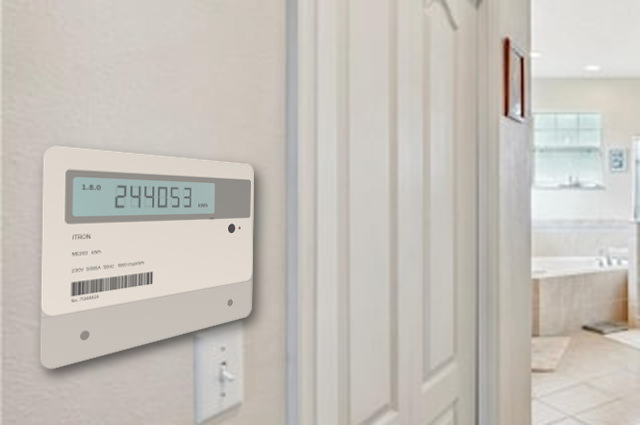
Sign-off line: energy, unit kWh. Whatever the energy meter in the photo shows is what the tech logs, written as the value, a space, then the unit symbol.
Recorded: 244053 kWh
